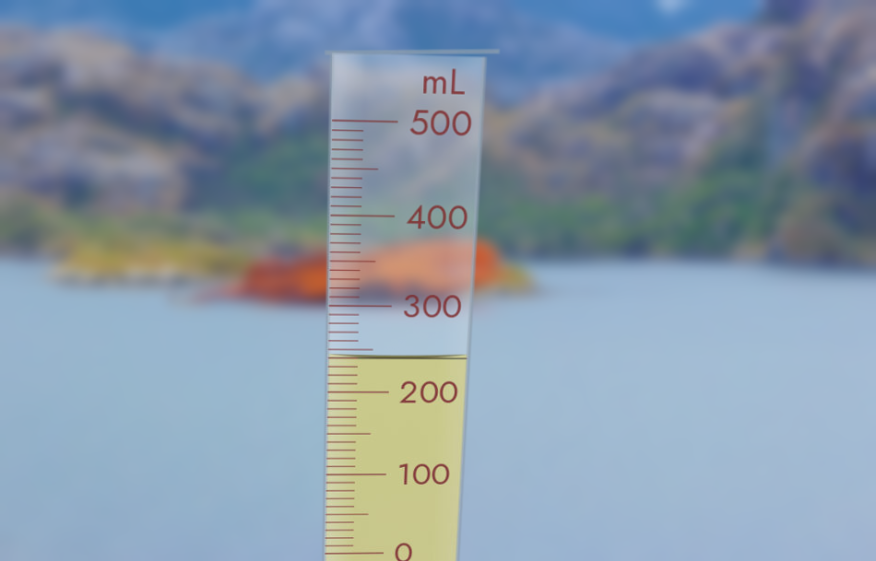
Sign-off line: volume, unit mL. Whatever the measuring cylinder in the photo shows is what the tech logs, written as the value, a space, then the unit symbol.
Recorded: 240 mL
